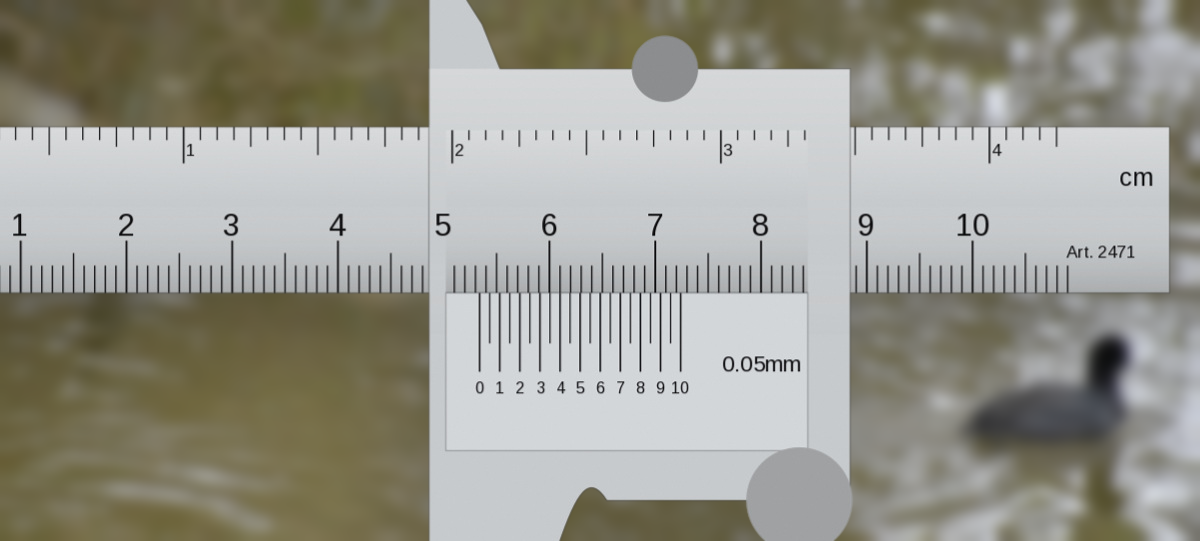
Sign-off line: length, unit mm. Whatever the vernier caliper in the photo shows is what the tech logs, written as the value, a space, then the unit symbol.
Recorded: 53.4 mm
